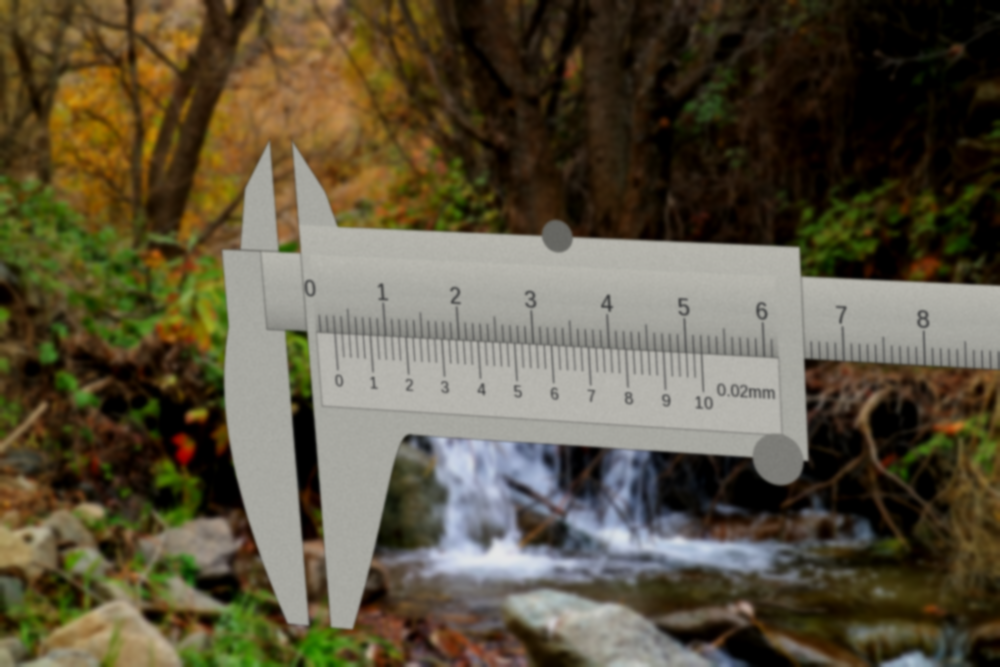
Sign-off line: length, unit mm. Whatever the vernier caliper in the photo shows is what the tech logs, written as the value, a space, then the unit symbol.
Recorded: 3.0 mm
